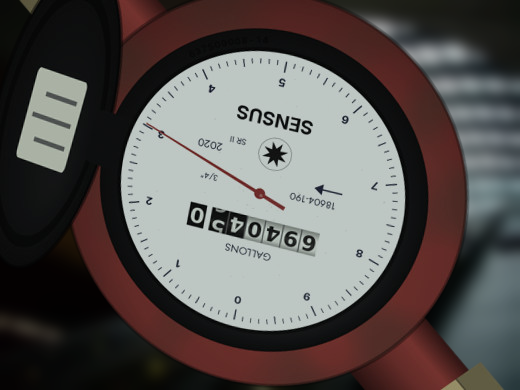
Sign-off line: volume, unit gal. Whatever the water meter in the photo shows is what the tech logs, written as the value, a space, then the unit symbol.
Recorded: 6940453.0 gal
